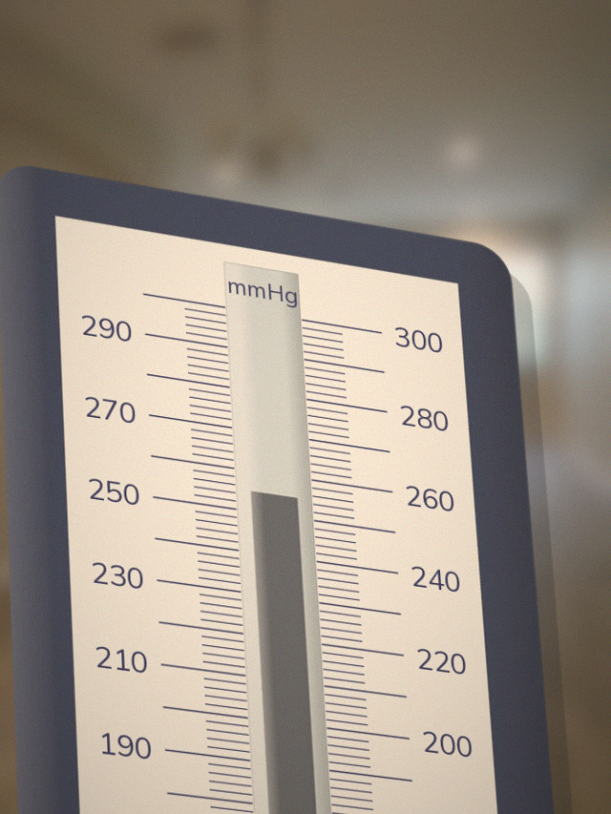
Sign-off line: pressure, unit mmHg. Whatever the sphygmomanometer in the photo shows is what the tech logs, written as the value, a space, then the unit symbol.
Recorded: 255 mmHg
